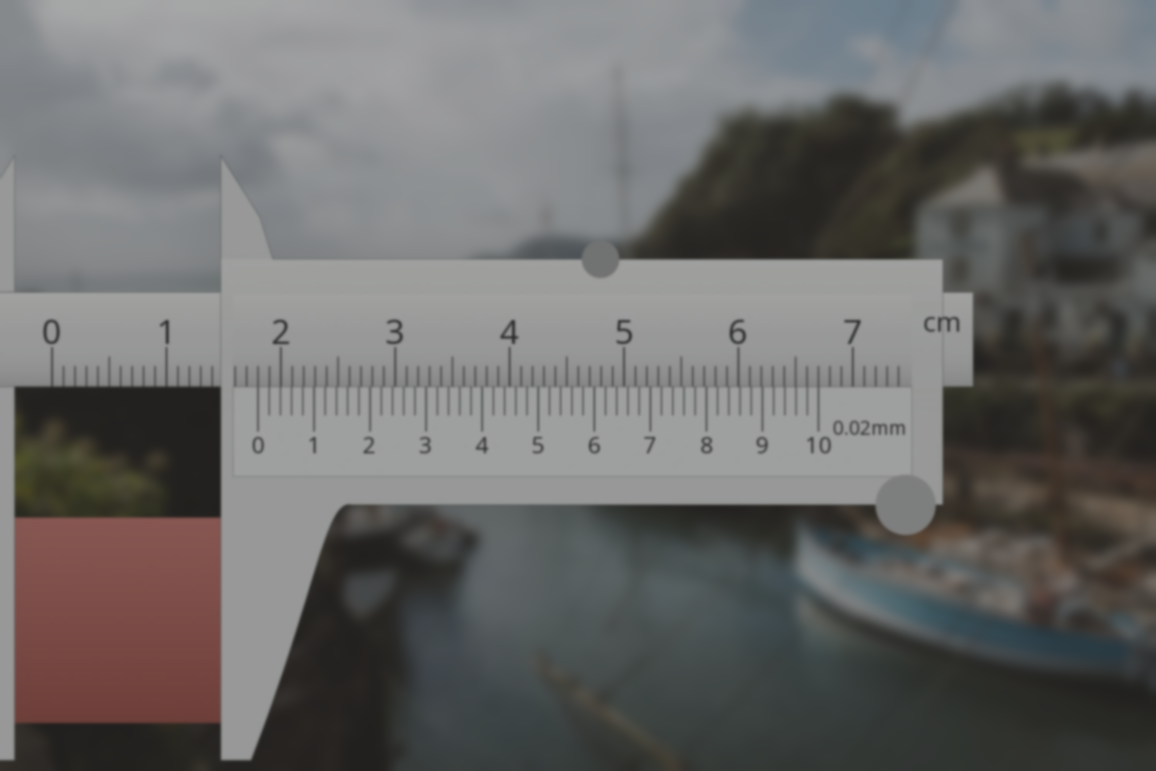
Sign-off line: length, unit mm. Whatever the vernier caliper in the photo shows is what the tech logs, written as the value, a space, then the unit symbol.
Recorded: 18.0 mm
